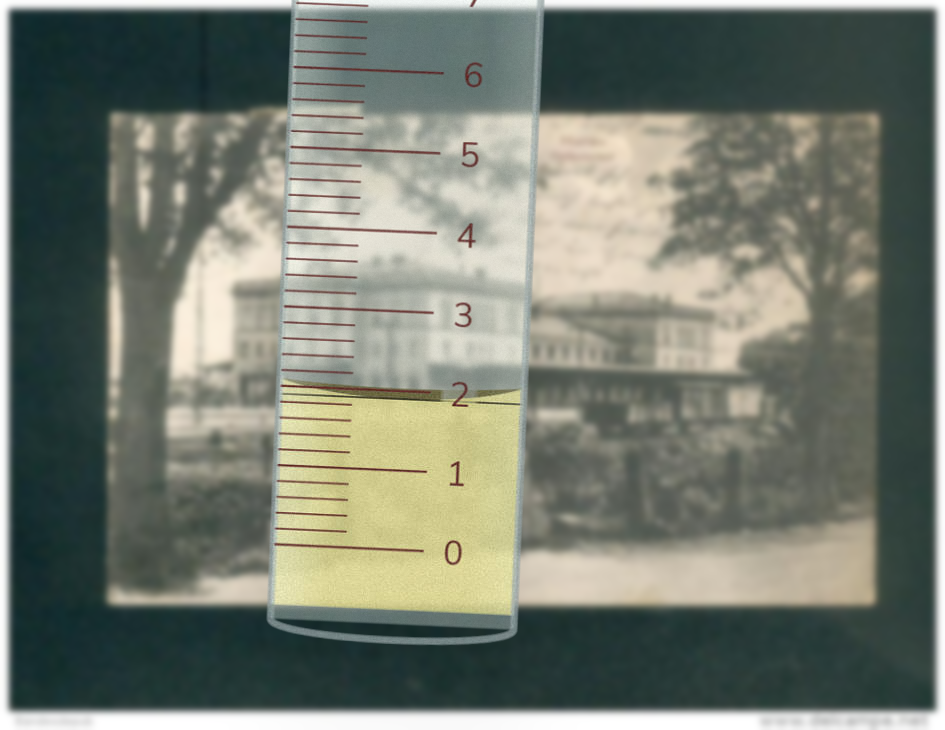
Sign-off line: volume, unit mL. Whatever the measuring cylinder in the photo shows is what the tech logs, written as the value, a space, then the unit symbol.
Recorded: 1.9 mL
